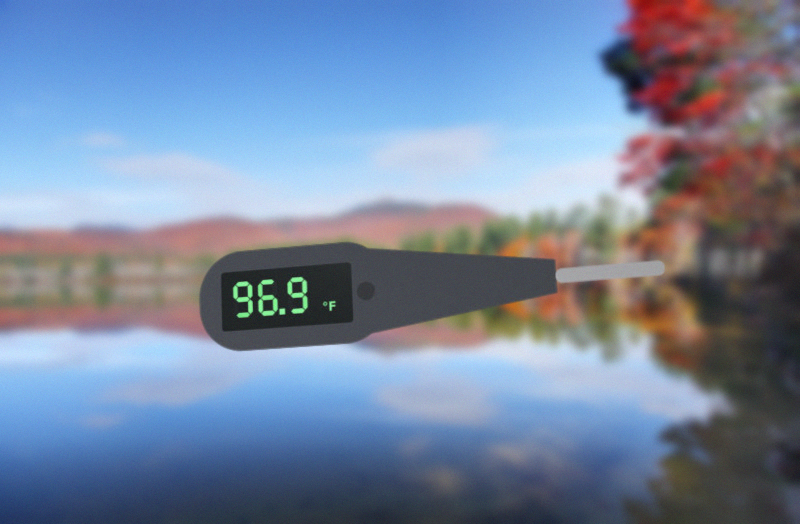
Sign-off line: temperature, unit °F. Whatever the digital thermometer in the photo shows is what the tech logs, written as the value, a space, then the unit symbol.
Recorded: 96.9 °F
